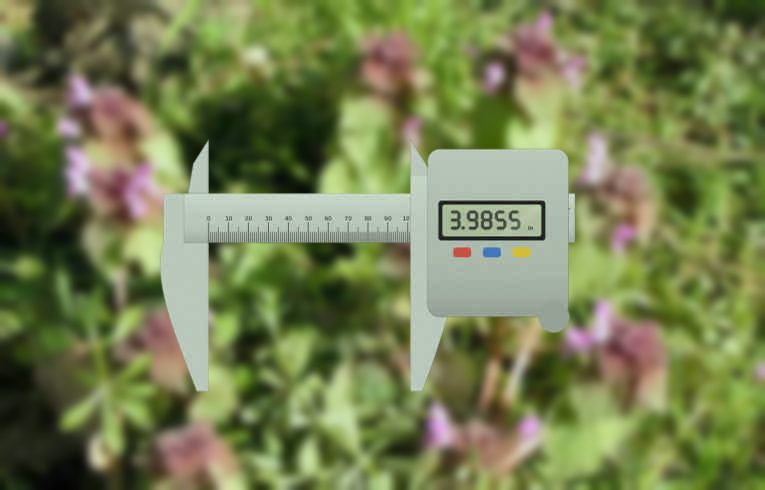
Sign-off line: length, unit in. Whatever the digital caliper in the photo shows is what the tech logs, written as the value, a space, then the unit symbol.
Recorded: 3.9855 in
